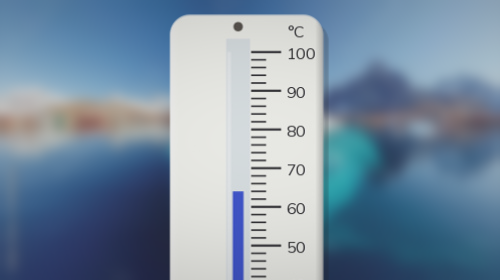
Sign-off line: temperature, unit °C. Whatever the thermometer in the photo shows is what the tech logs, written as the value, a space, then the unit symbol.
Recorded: 64 °C
